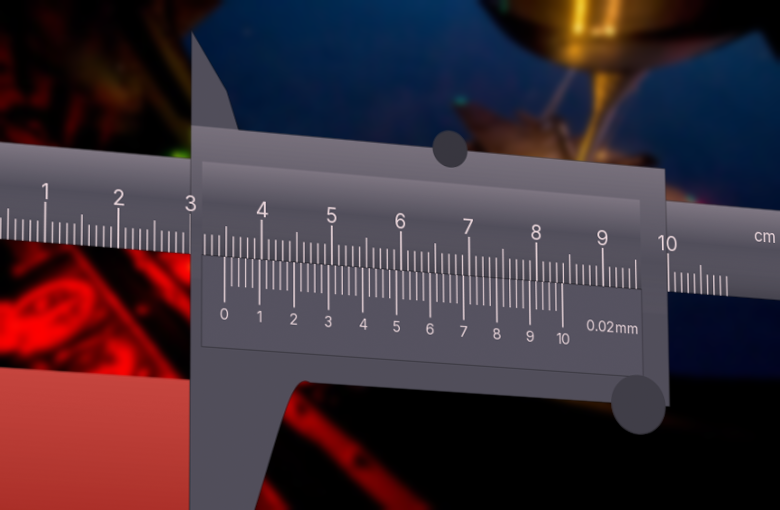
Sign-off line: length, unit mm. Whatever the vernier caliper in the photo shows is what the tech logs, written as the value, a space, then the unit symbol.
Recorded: 34.8 mm
